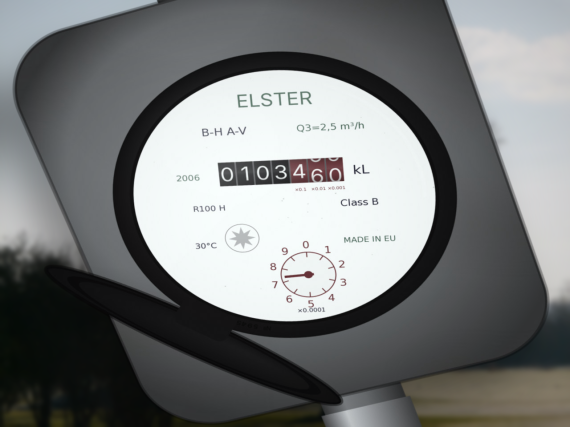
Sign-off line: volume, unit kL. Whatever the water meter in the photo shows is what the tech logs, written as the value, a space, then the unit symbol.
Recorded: 103.4597 kL
